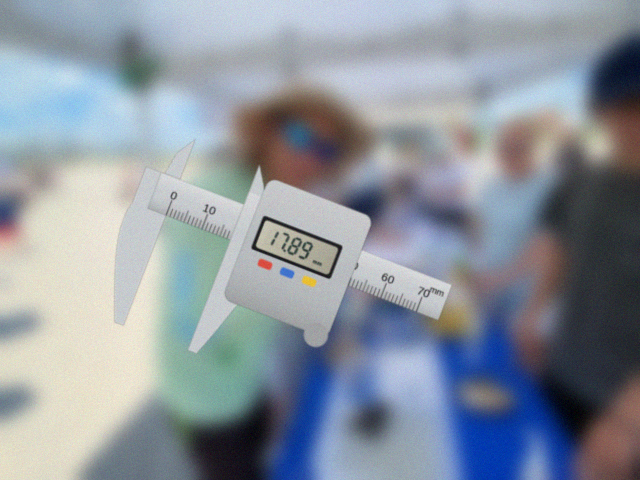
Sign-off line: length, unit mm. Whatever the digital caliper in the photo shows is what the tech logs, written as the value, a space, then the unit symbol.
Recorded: 17.89 mm
